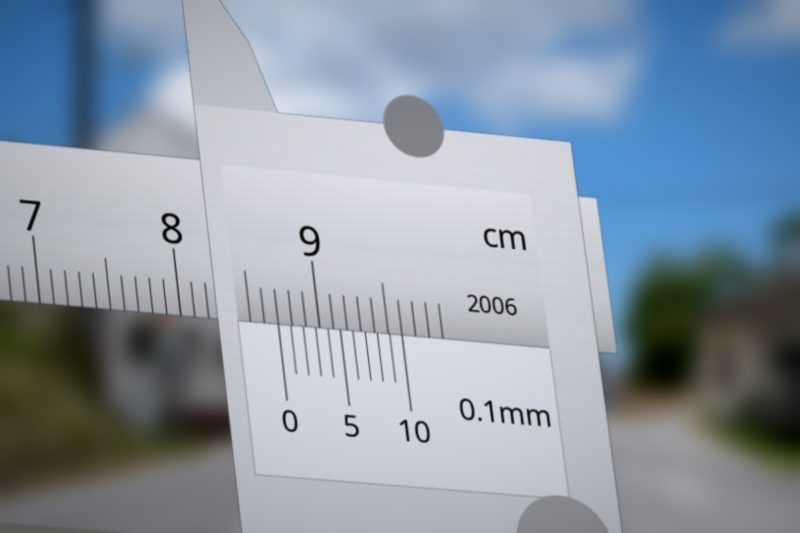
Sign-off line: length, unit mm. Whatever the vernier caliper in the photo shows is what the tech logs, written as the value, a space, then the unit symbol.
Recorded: 87.0 mm
